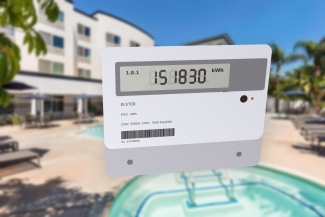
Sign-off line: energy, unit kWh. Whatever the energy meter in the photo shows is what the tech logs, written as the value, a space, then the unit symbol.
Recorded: 151830 kWh
